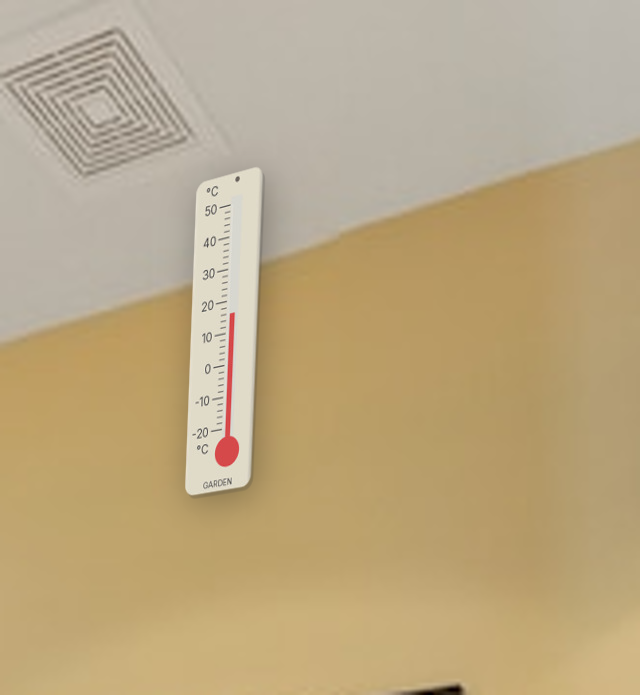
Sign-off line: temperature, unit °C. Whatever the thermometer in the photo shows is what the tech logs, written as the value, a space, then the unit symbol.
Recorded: 16 °C
